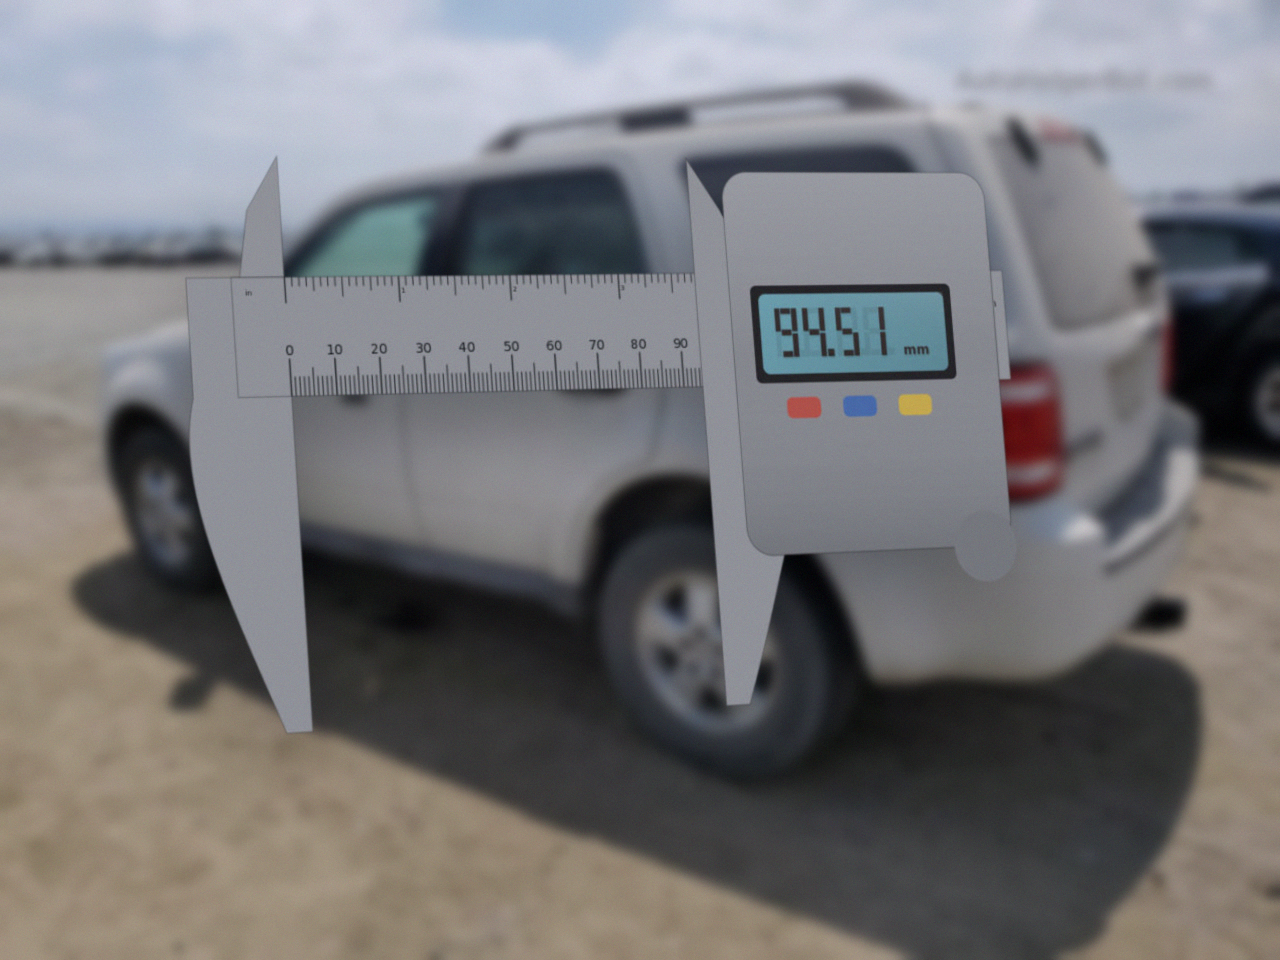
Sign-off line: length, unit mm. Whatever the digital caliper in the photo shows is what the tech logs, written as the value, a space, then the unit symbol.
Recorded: 94.51 mm
